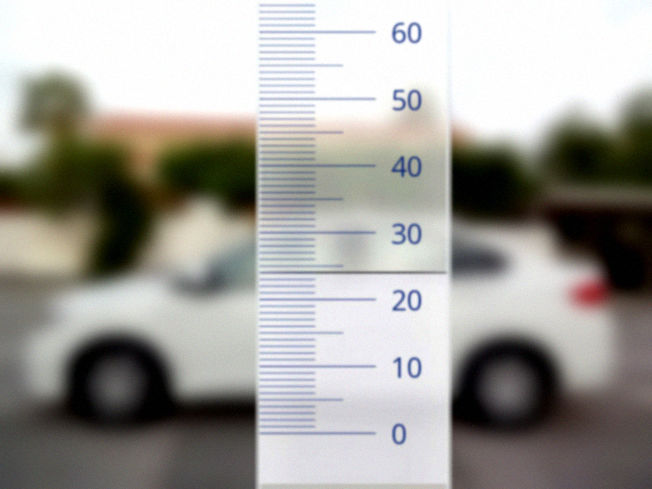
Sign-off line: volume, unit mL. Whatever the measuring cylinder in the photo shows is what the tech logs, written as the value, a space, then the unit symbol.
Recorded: 24 mL
